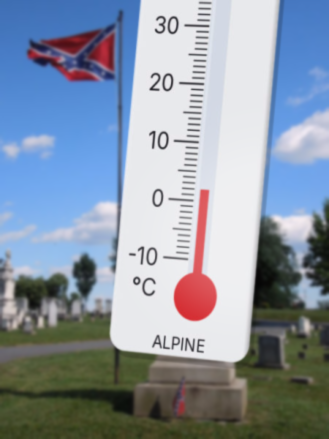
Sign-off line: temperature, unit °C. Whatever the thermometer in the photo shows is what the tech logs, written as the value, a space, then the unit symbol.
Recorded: 2 °C
